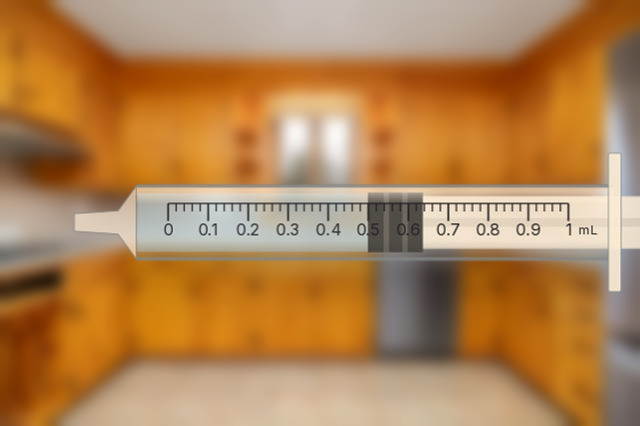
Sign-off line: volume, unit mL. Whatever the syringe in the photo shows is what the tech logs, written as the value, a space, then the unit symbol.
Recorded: 0.5 mL
